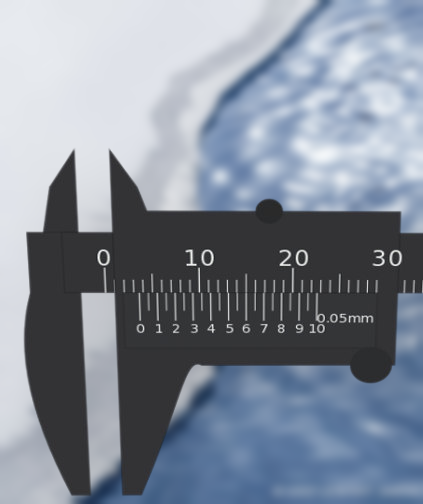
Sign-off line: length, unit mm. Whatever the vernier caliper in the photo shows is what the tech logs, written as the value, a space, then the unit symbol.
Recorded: 3.6 mm
